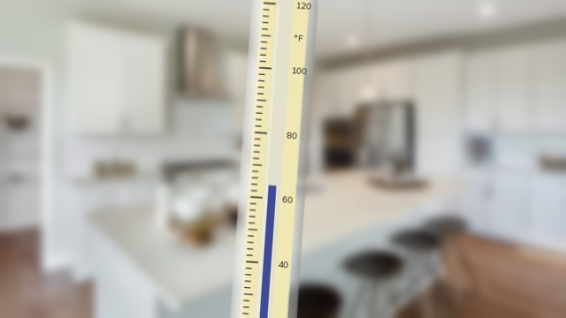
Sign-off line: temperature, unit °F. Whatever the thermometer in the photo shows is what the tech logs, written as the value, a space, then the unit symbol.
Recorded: 64 °F
